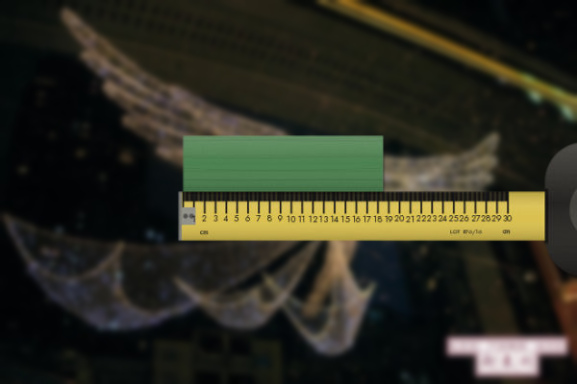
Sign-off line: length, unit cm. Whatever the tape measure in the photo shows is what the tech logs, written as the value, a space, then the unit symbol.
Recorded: 18.5 cm
